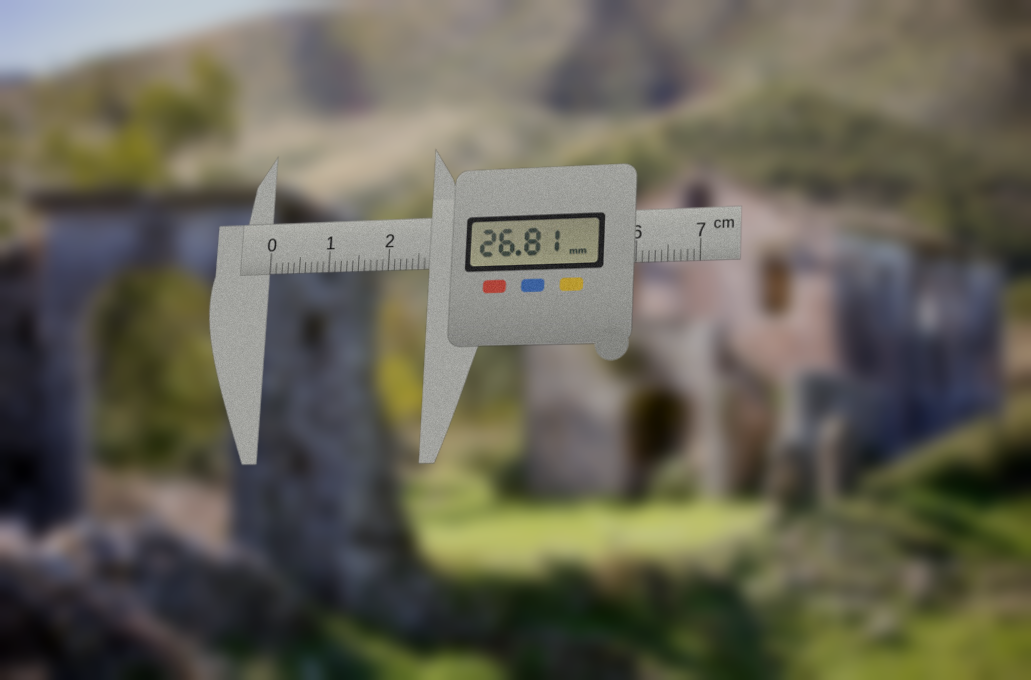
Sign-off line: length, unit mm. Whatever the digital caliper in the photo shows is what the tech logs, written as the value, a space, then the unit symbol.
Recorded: 26.81 mm
